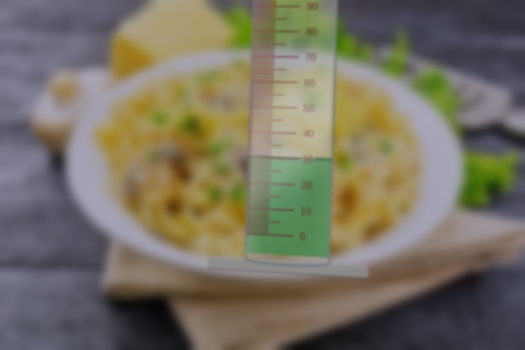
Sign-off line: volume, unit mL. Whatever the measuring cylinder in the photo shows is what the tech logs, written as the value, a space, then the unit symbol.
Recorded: 30 mL
